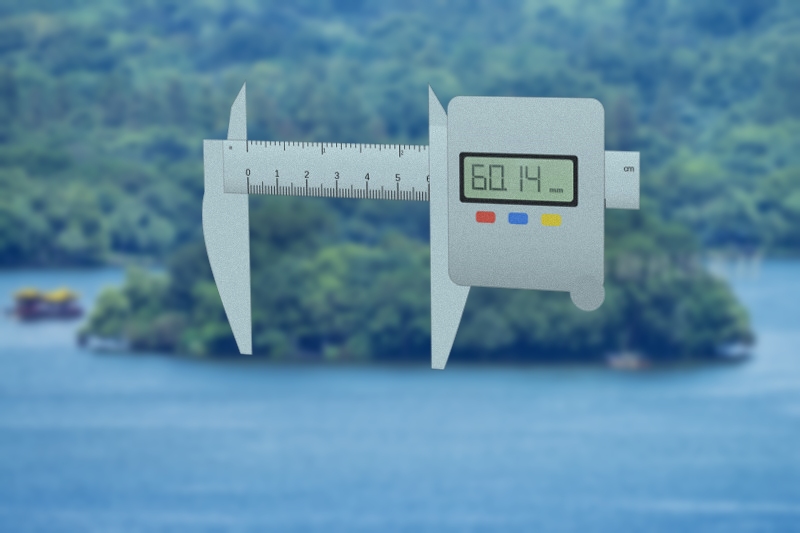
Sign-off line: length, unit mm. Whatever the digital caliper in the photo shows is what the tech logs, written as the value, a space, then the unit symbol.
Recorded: 60.14 mm
